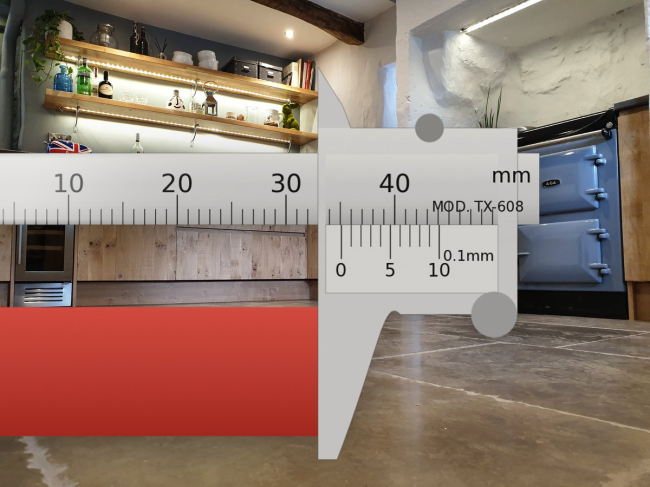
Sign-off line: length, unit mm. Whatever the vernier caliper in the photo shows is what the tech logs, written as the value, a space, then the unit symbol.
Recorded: 35.1 mm
